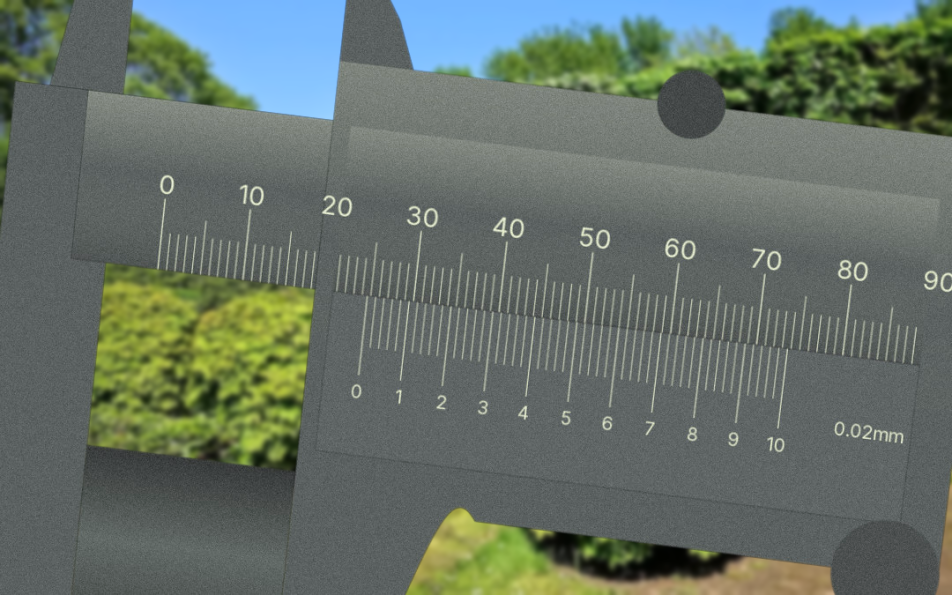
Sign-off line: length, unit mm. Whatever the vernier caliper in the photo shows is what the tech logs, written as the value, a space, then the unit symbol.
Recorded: 24.6 mm
